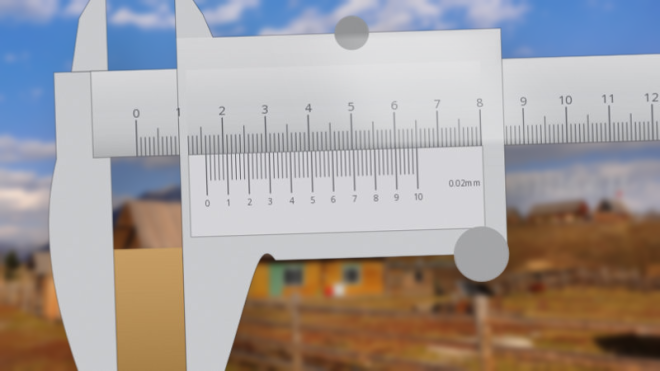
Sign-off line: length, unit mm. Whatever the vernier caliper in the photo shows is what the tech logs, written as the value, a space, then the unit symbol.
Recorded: 16.0 mm
